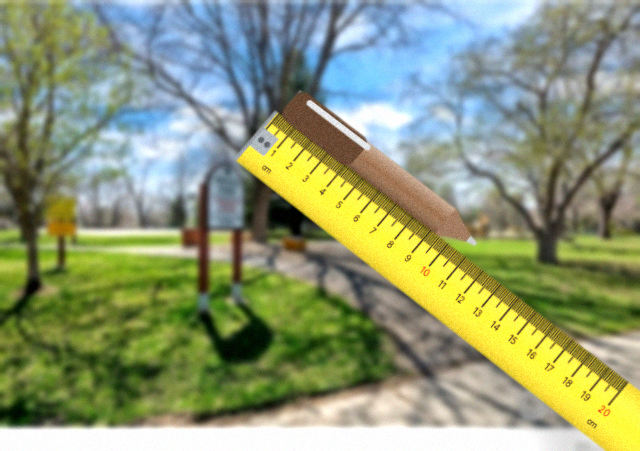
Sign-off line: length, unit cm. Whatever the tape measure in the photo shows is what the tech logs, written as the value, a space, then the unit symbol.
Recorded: 11 cm
